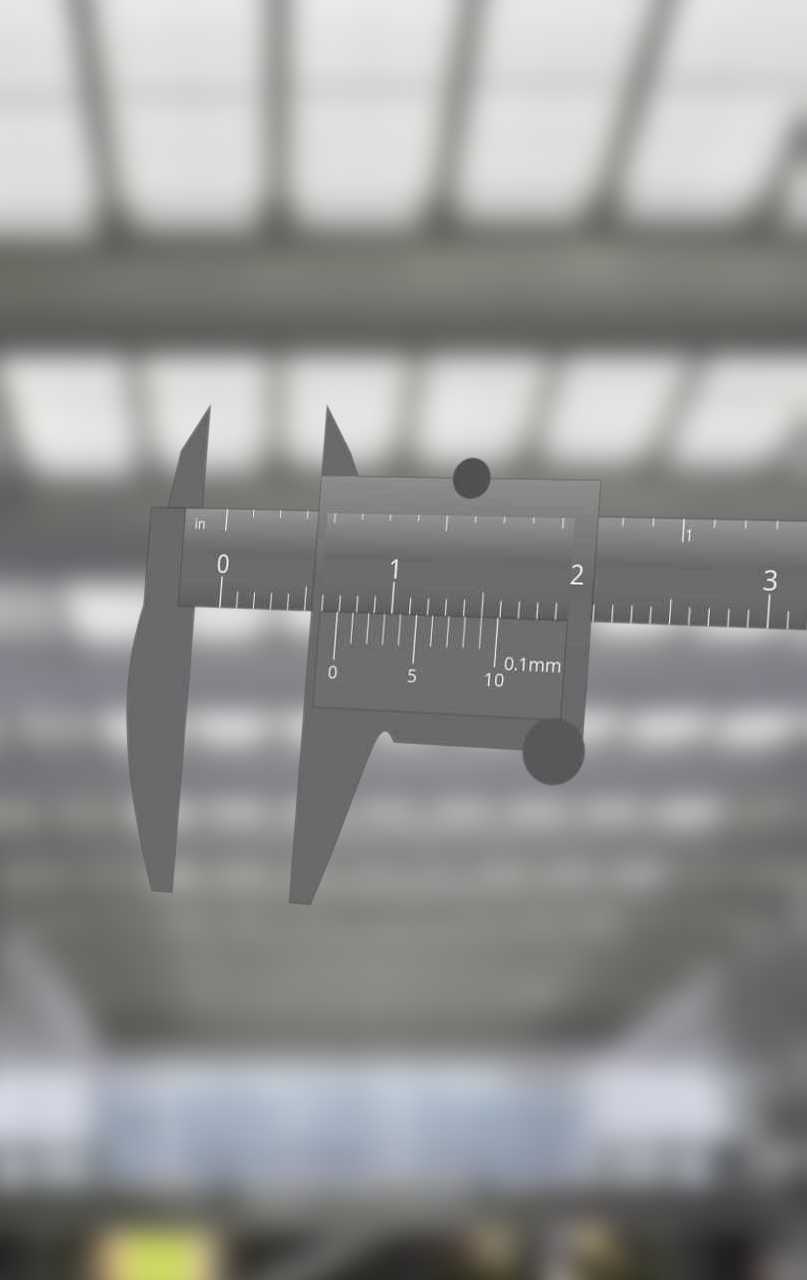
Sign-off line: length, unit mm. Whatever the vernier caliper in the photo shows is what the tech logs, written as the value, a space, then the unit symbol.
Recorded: 6.9 mm
